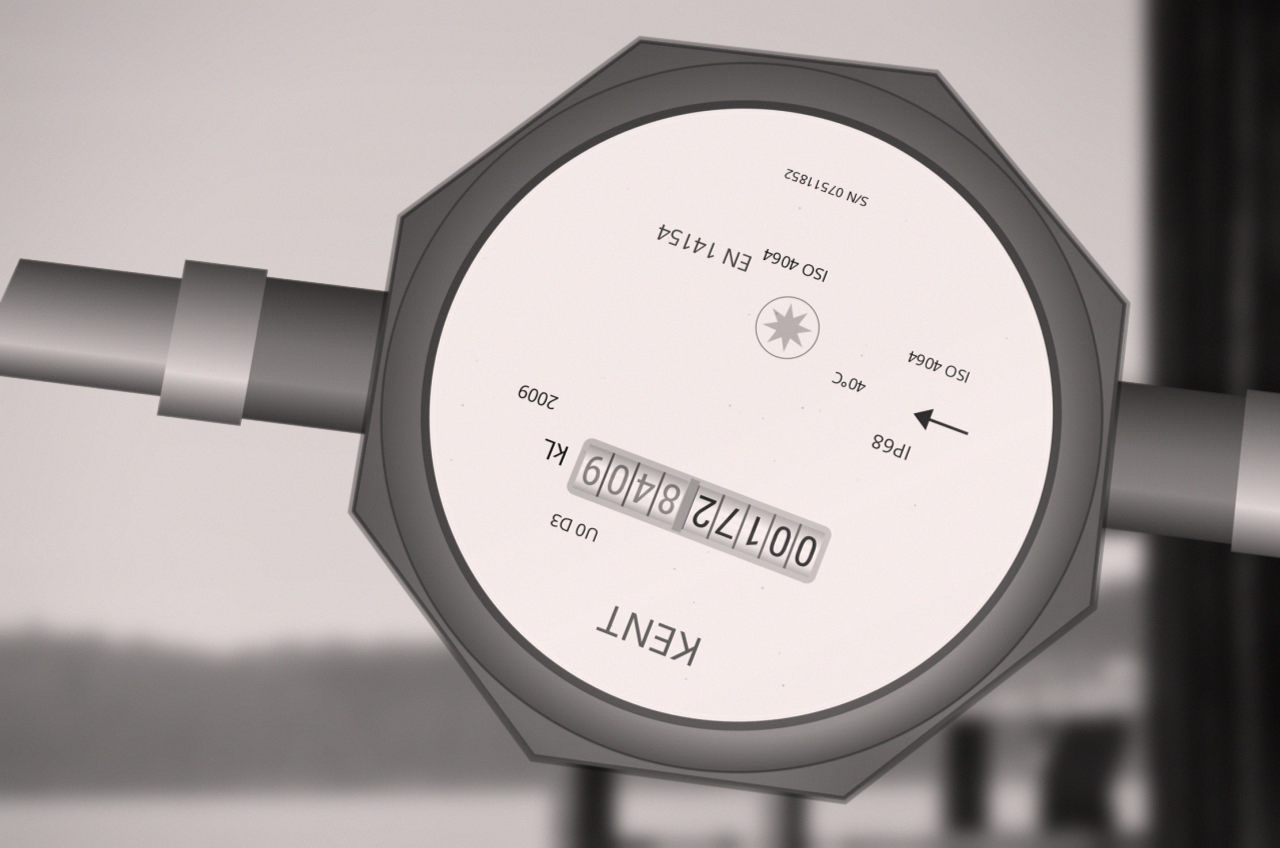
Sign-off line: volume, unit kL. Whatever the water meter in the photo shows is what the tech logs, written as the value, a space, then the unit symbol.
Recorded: 172.8409 kL
